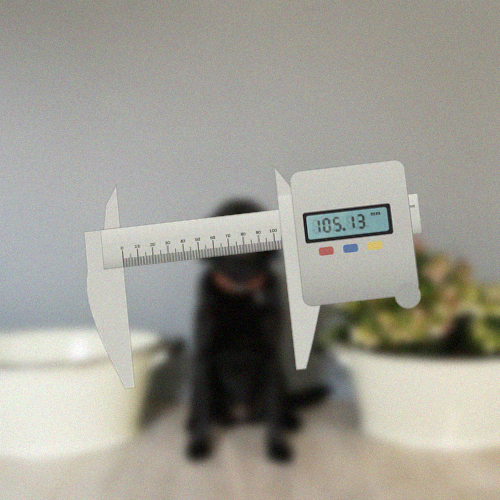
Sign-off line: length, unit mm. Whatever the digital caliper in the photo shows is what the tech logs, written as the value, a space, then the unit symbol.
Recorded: 105.13 mm
